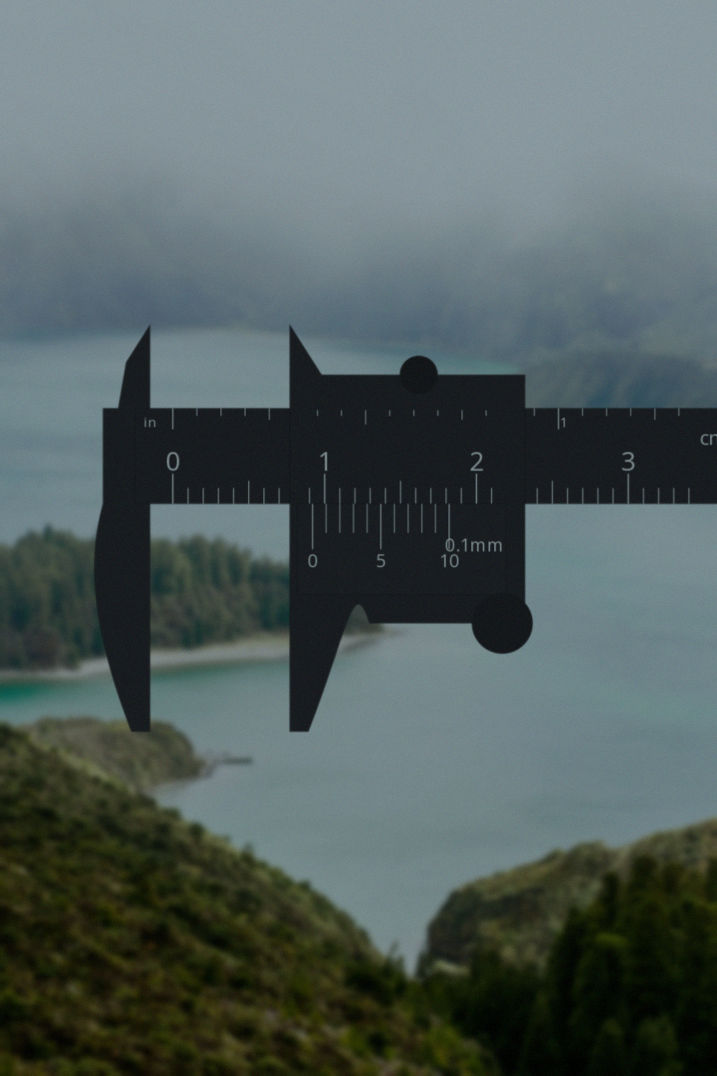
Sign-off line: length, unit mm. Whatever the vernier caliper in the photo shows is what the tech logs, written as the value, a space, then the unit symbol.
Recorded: 9.2 mm
